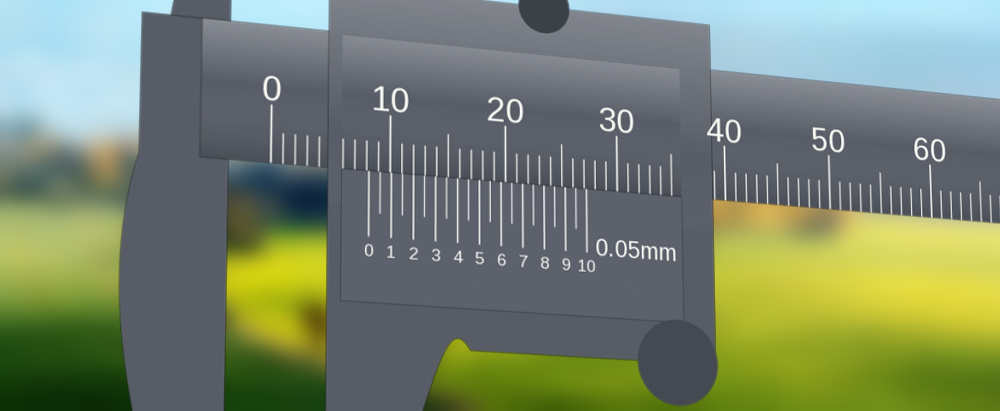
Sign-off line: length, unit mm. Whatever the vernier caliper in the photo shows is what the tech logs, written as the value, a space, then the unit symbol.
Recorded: 8.2 mm
